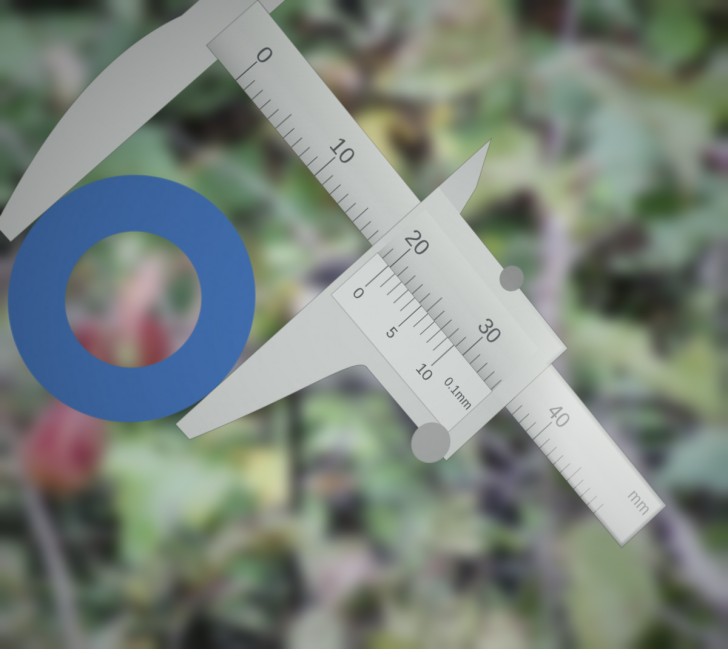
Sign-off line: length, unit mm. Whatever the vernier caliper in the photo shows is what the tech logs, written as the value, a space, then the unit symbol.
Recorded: 19.8 mm
